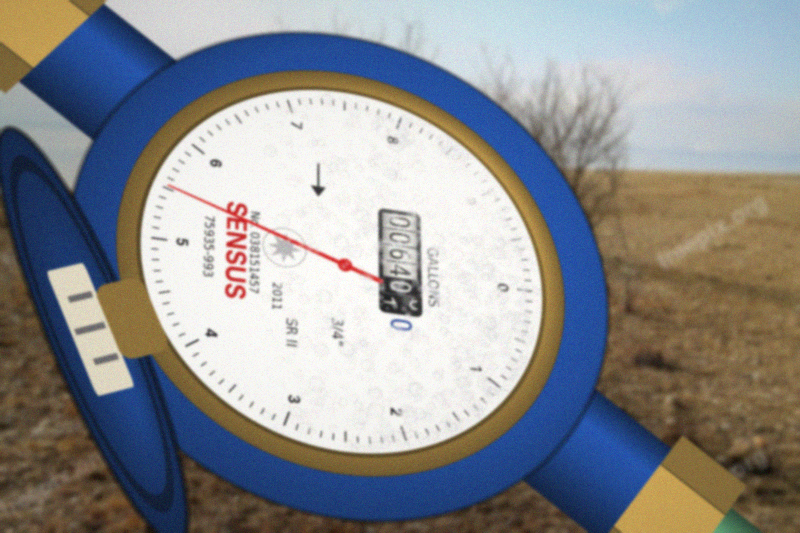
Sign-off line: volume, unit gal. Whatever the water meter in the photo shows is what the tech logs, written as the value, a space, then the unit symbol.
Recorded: 64005.5 gal
